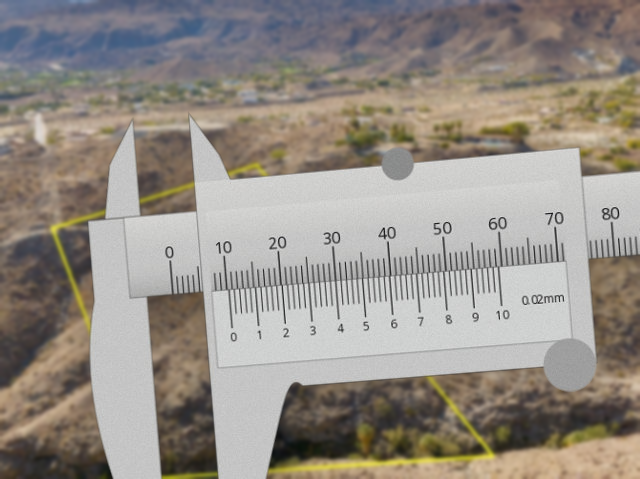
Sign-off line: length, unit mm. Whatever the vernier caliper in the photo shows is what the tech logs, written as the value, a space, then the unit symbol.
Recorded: 10.4 mm
